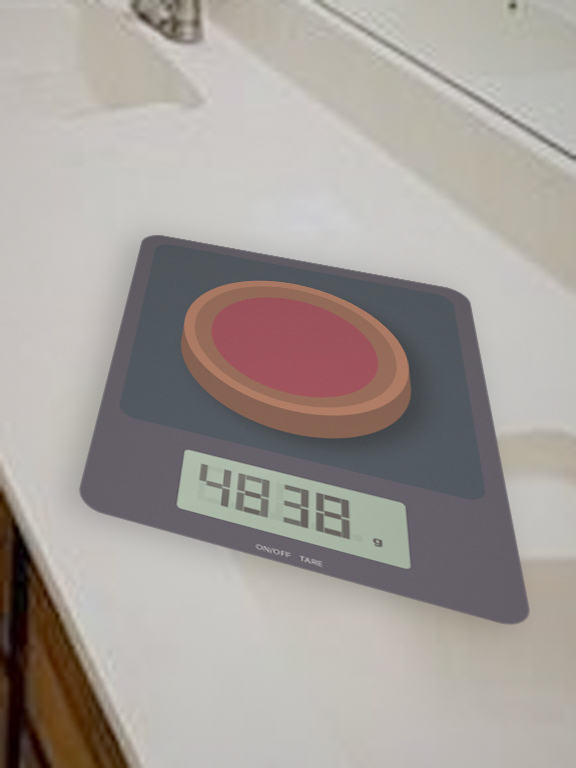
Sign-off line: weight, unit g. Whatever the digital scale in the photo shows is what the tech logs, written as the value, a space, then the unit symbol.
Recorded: 4838 g
